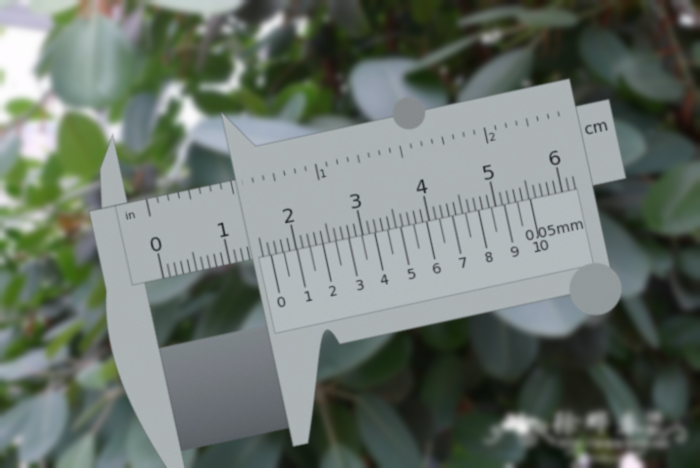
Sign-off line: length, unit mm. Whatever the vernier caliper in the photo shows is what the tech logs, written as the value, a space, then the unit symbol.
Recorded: 16.2 mm
